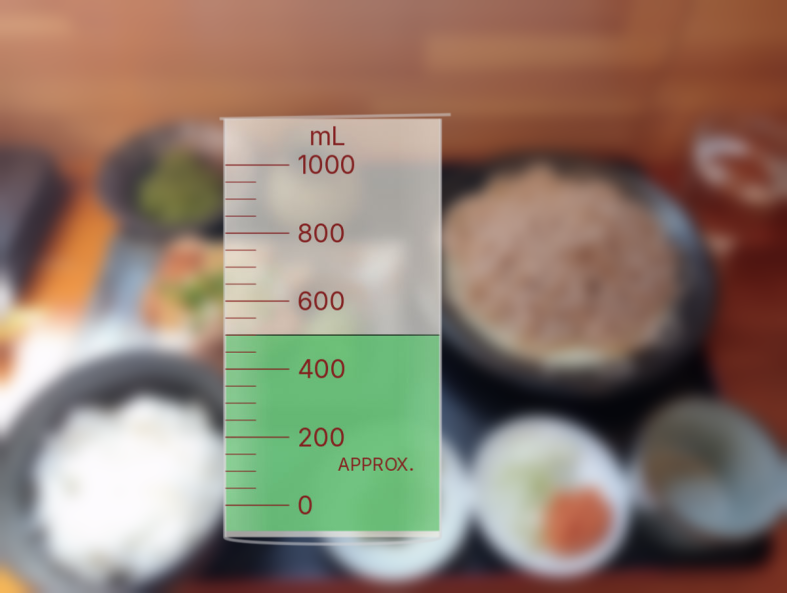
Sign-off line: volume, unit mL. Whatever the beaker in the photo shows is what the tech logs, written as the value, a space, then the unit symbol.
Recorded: 500 mL
